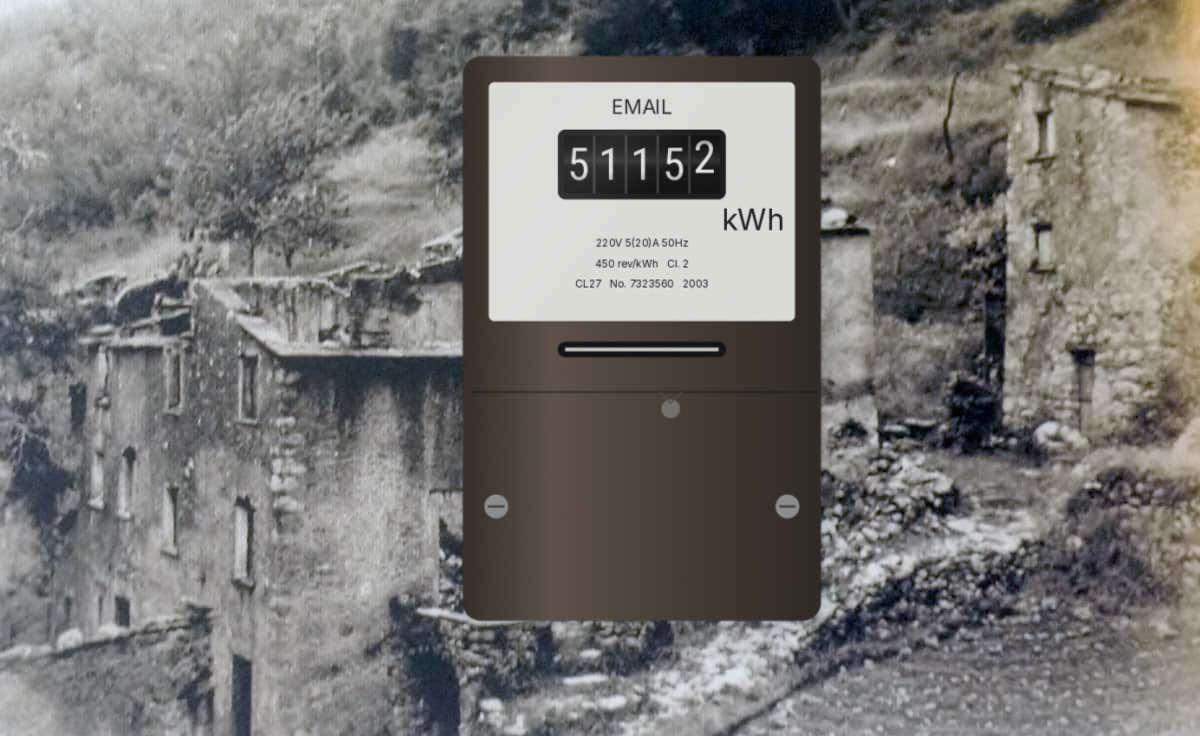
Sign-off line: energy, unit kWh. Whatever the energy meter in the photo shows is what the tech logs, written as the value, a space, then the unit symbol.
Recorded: 51152 kWh
